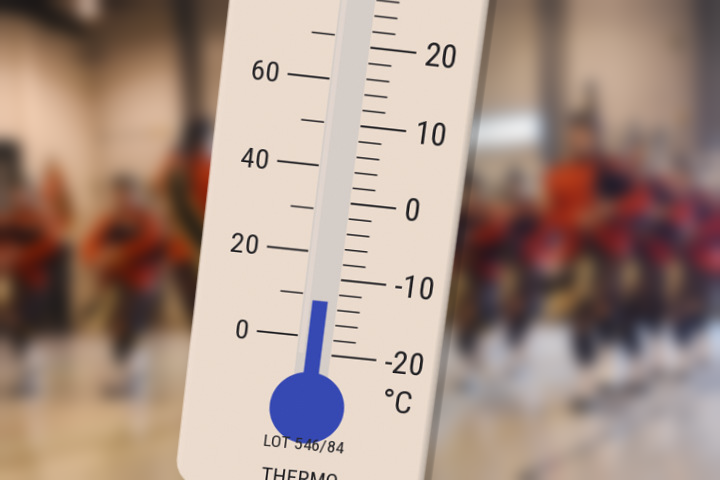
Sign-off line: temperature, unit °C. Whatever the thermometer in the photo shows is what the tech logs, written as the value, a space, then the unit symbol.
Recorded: -13 °C
